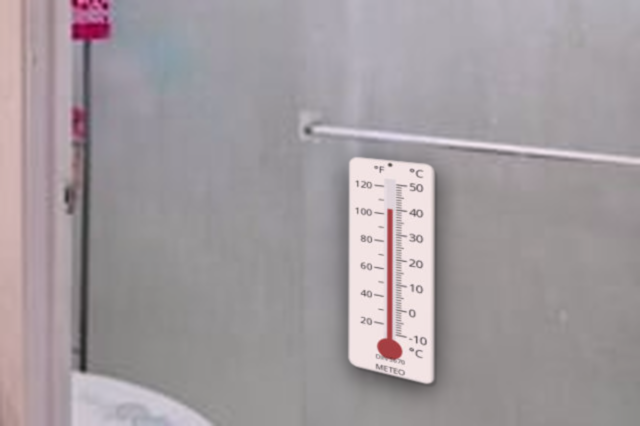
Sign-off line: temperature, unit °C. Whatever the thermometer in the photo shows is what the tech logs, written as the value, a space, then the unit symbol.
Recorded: 40 °C
